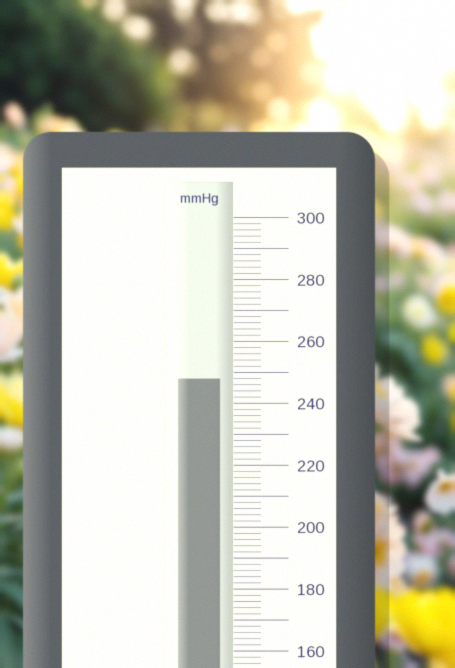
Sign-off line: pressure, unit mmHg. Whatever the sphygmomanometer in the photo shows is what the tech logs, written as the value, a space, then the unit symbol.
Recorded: 248 mmHg
